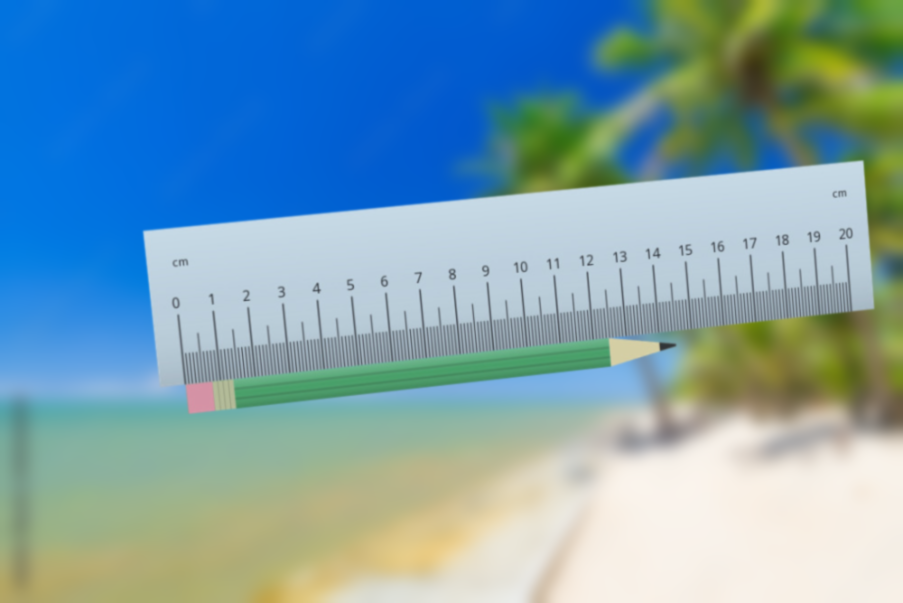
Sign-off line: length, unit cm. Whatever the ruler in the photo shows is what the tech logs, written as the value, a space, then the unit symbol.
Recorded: 14.5 cm
